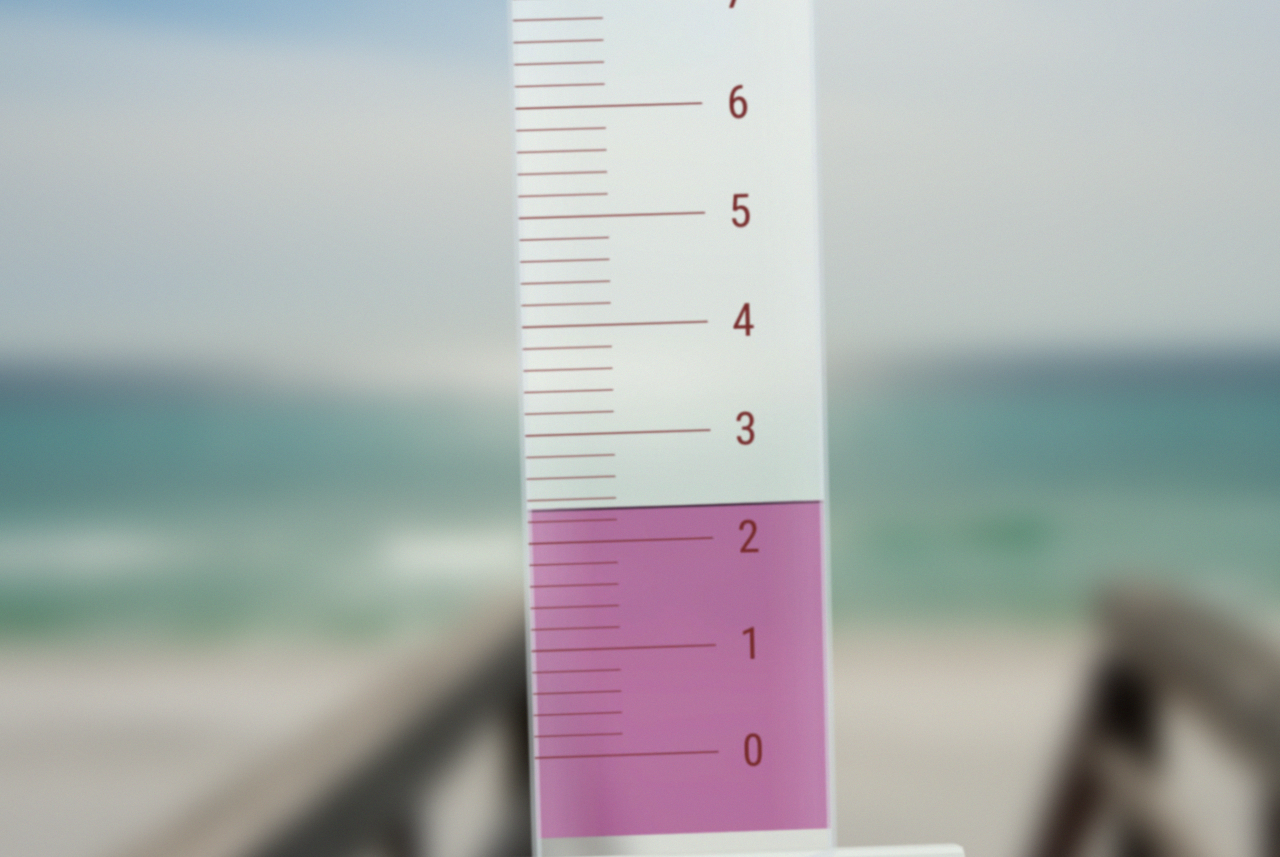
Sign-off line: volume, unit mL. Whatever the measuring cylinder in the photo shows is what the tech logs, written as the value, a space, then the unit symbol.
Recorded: 2.3 mL
